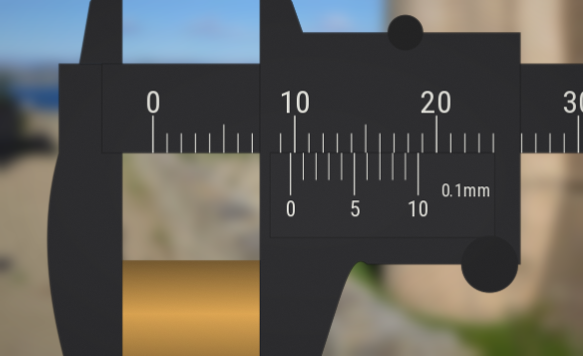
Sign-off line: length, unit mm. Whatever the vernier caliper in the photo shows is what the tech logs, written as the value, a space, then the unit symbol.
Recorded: 9.7 mm
